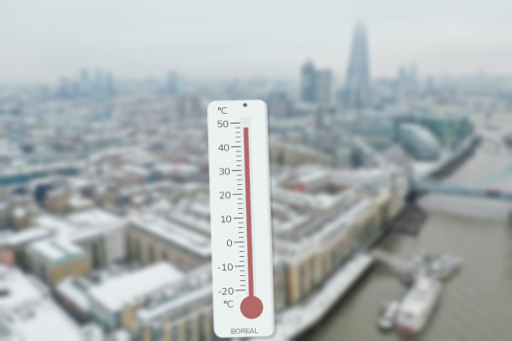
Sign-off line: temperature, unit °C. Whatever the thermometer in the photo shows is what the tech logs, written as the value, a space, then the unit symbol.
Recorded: 48 °C
